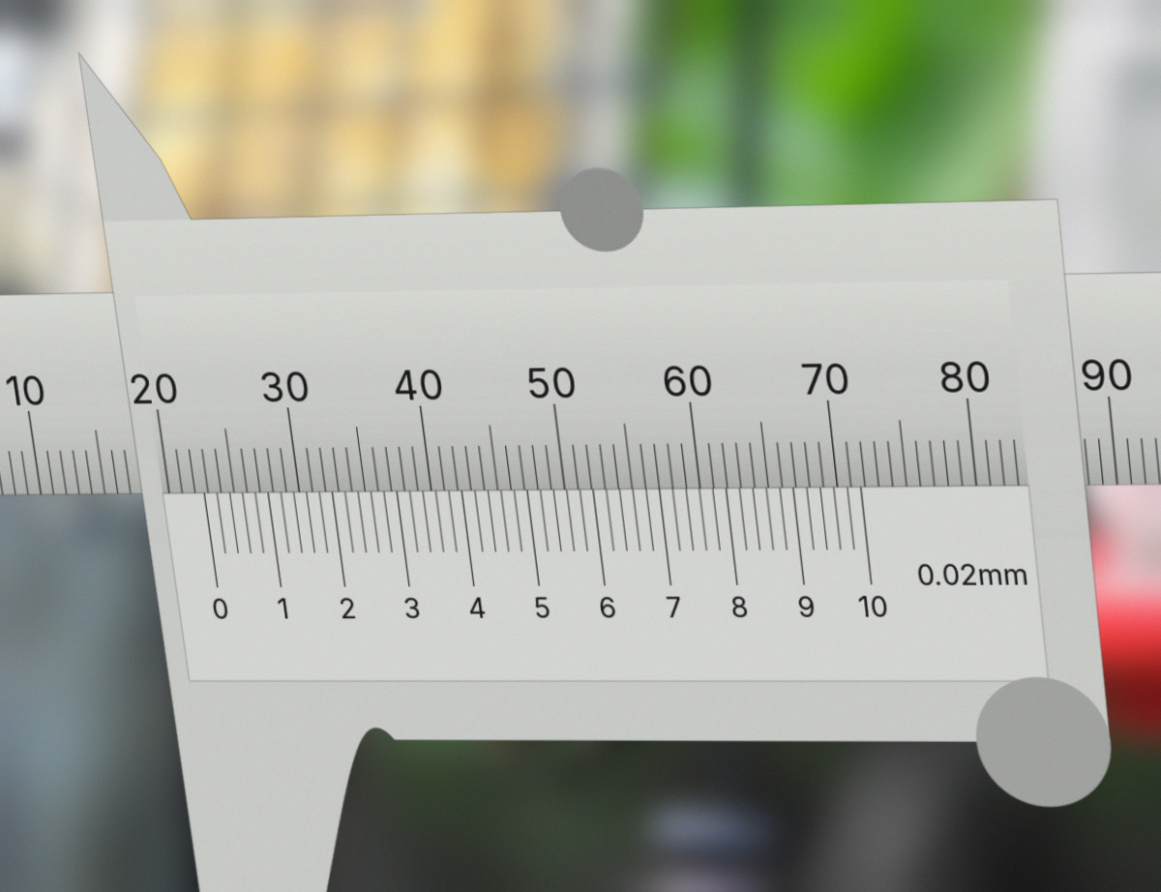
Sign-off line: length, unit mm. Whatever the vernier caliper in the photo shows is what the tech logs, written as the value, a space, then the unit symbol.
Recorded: 22.7 mm
